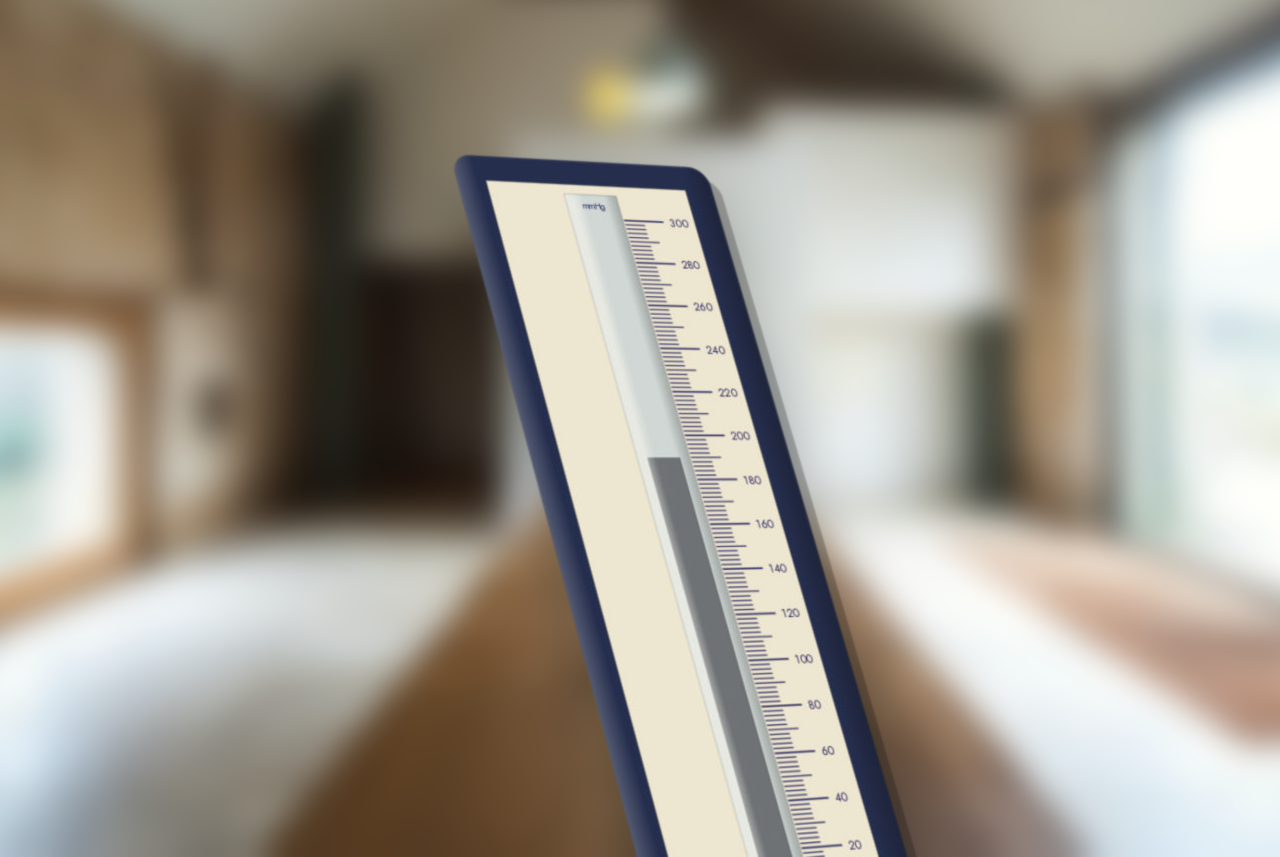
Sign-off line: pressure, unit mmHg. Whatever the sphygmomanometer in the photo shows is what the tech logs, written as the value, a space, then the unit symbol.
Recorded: 190 mmHg
